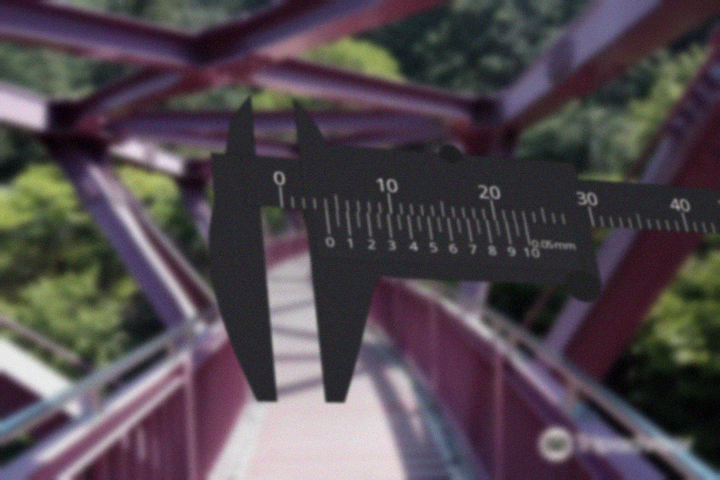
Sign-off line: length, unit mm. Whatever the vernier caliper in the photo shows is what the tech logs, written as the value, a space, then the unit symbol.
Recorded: 4.0 mm
